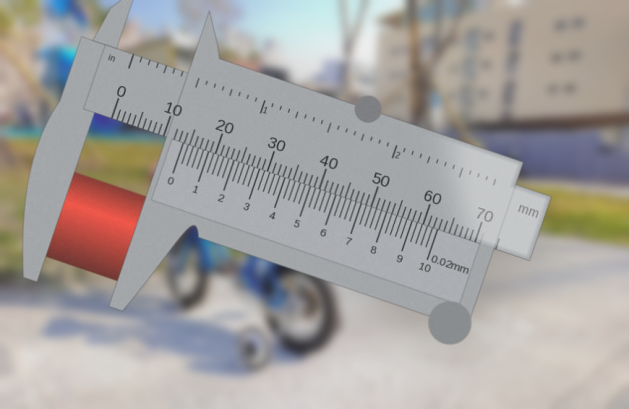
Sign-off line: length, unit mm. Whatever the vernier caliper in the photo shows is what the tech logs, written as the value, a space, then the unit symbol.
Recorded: 13.8 mm
